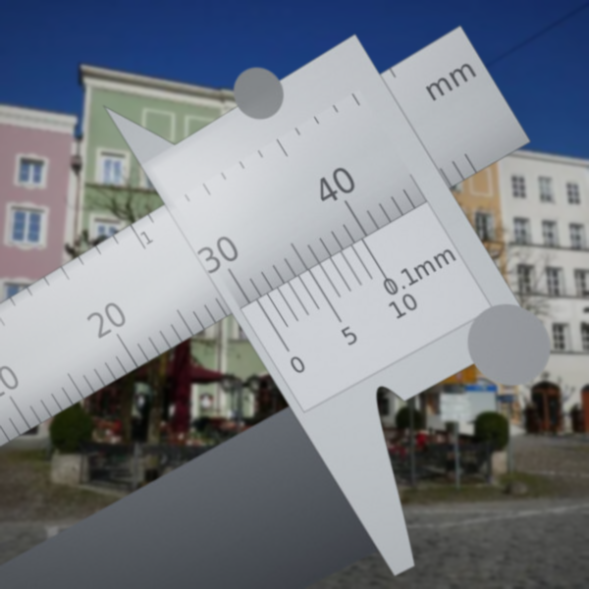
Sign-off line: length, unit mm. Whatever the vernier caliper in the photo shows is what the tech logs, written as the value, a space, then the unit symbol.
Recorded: 30.6 mm
